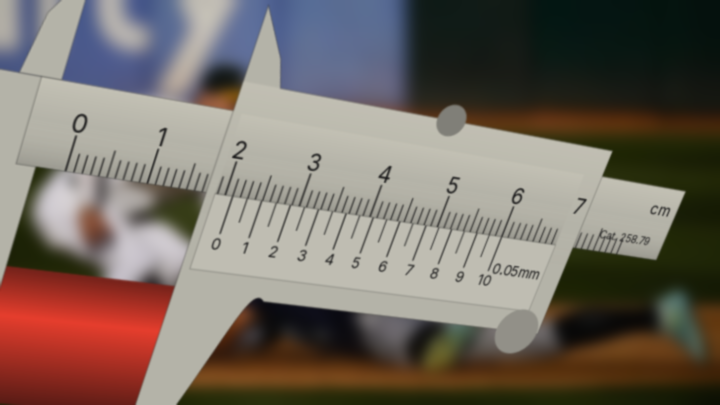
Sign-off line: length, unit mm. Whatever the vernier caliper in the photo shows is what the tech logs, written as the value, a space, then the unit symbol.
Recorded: 21.0 mm
